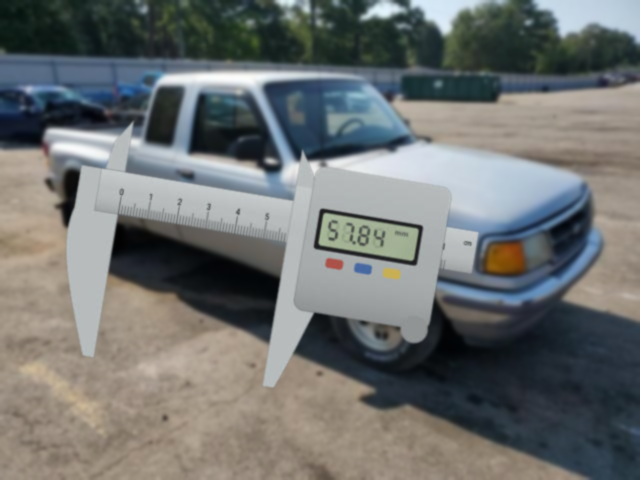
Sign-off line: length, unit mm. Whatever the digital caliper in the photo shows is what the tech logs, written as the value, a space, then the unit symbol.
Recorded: 57.84 mm
